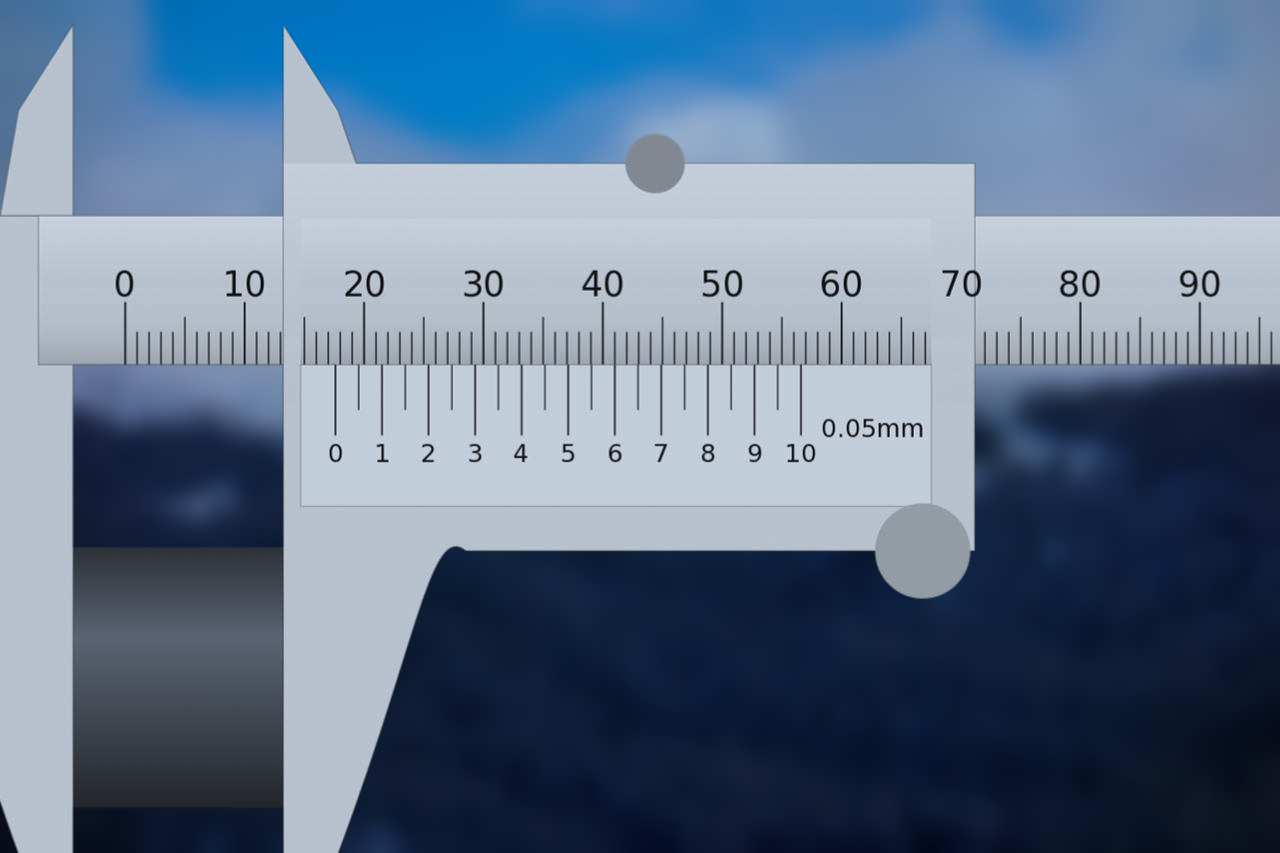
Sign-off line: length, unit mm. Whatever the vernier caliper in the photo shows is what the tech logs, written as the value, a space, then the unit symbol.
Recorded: 17.6 mm
